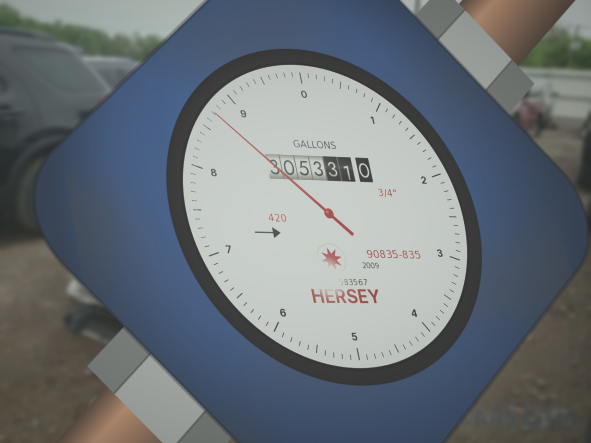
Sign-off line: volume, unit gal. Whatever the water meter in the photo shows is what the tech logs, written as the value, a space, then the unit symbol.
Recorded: 3053308.7 gal
